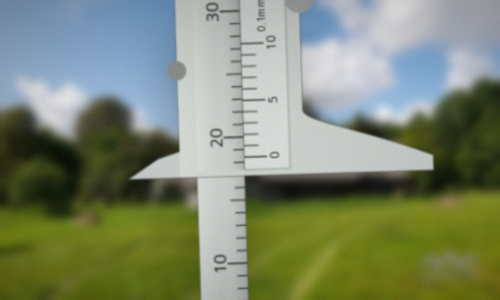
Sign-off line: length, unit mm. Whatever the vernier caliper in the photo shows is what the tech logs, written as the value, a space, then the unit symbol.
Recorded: 18.4 mm
